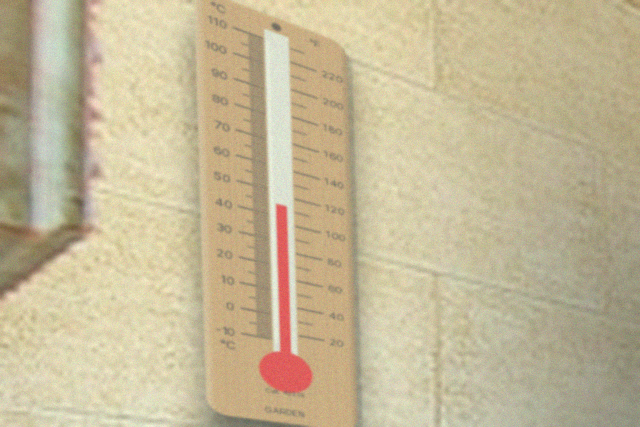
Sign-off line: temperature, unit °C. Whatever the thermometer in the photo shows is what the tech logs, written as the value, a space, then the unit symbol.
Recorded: 45 °C
